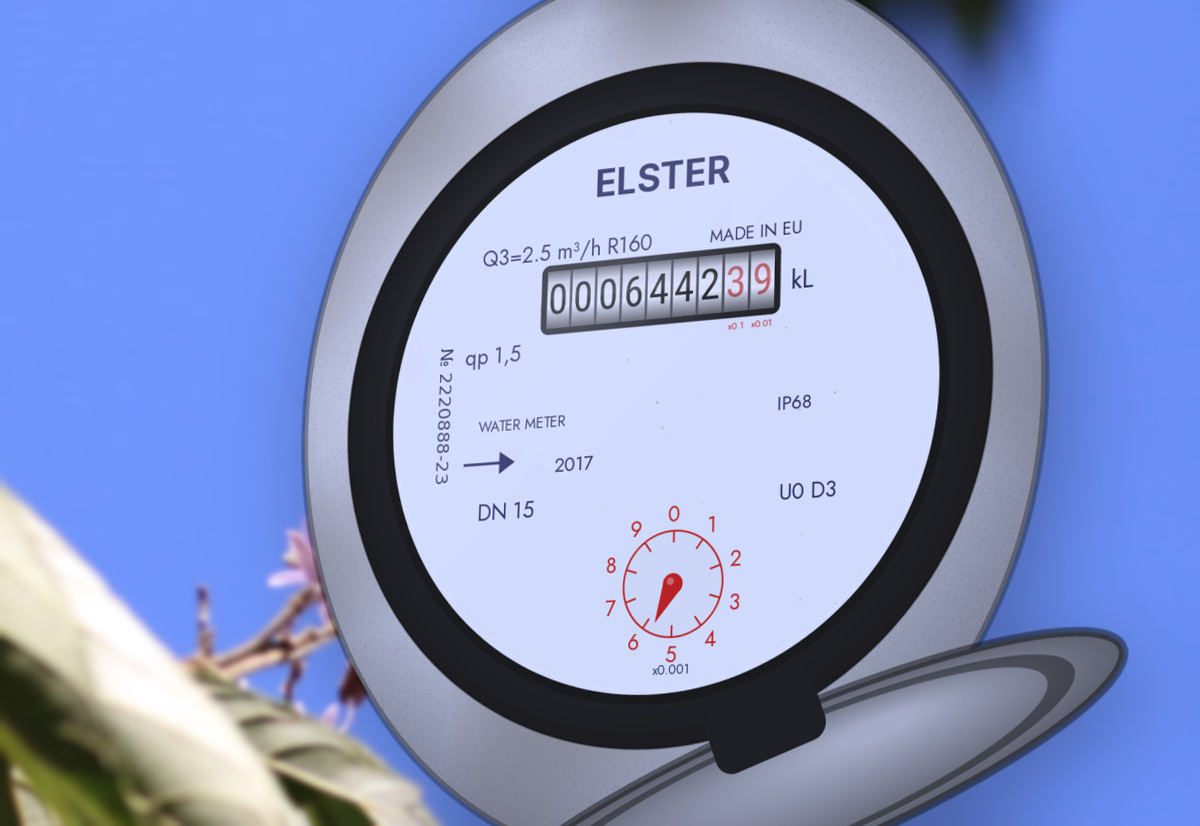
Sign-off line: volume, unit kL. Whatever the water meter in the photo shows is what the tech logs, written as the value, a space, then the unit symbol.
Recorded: 6442.395 kL
